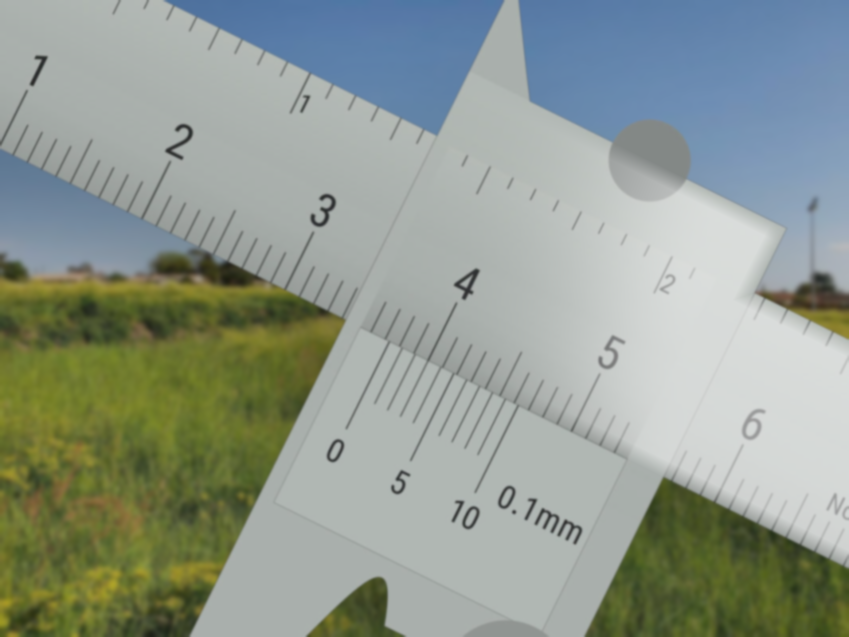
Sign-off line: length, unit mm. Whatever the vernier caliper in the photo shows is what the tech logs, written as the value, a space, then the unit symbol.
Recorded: 37.3 mm
